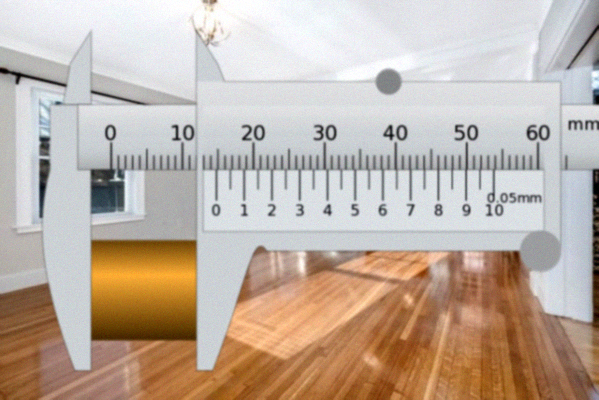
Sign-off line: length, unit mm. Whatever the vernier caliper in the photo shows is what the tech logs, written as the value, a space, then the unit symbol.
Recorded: 14.8 mm
